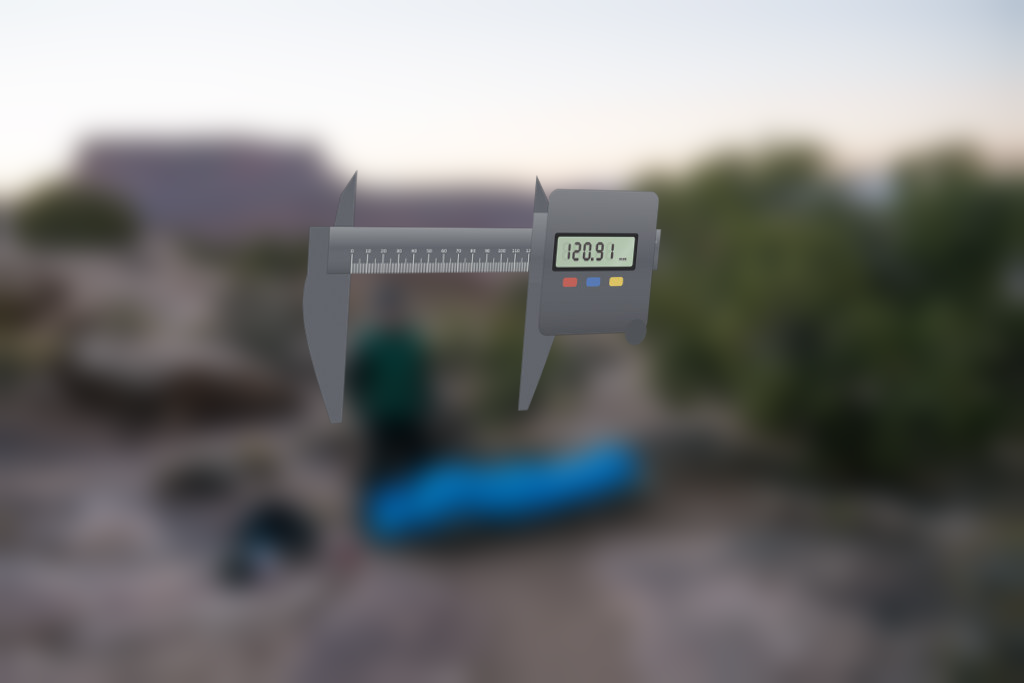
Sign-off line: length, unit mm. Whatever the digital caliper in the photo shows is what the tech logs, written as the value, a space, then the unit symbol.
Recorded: 120.91 mm
